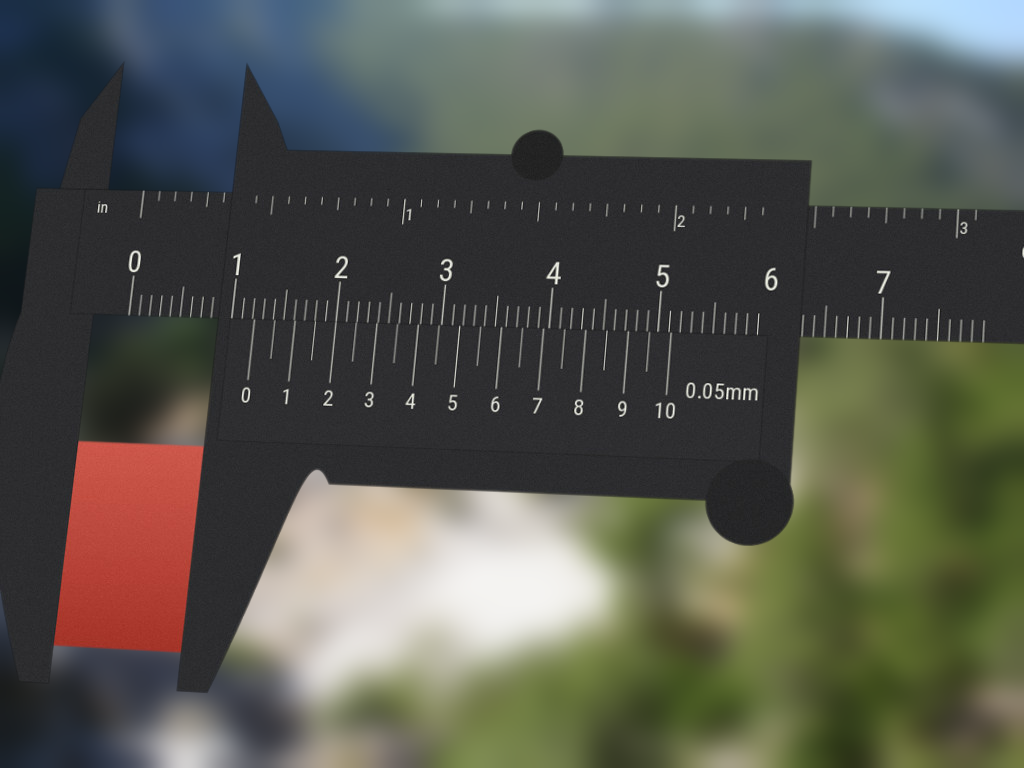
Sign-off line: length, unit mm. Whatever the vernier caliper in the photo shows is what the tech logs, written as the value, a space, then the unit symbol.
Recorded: 12.2 mm
